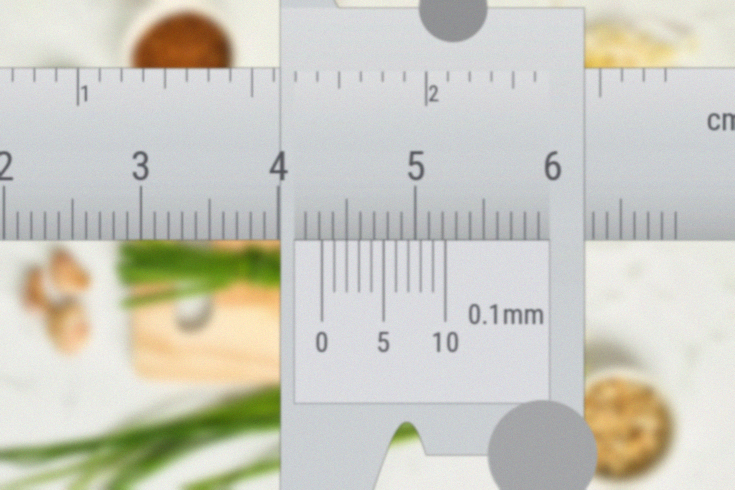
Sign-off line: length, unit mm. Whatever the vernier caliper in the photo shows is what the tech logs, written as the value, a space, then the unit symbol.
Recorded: 43.2 mm
